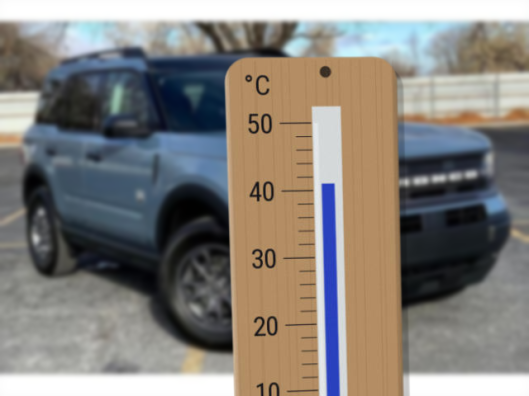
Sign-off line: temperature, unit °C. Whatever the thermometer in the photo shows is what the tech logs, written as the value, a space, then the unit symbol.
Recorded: 41 °C
